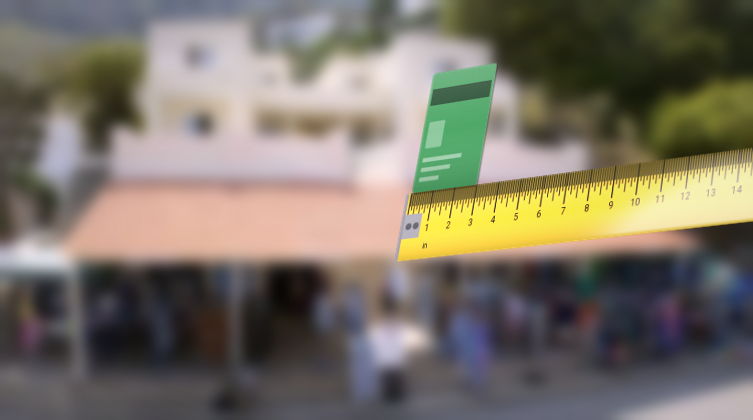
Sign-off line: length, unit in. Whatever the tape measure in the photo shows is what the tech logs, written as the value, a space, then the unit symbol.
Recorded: 3 in
